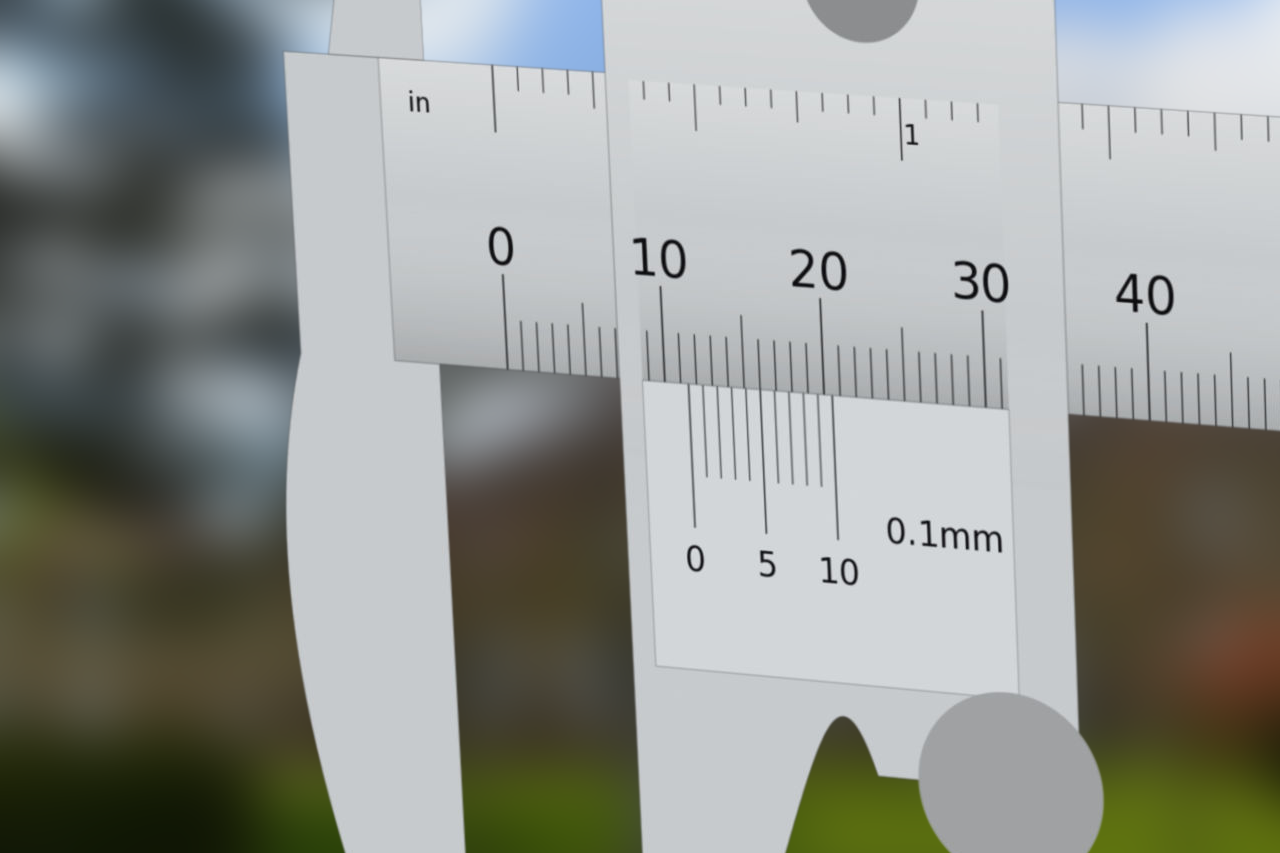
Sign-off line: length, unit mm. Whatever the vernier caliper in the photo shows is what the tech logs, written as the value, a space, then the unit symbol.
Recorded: 11.5 mm
